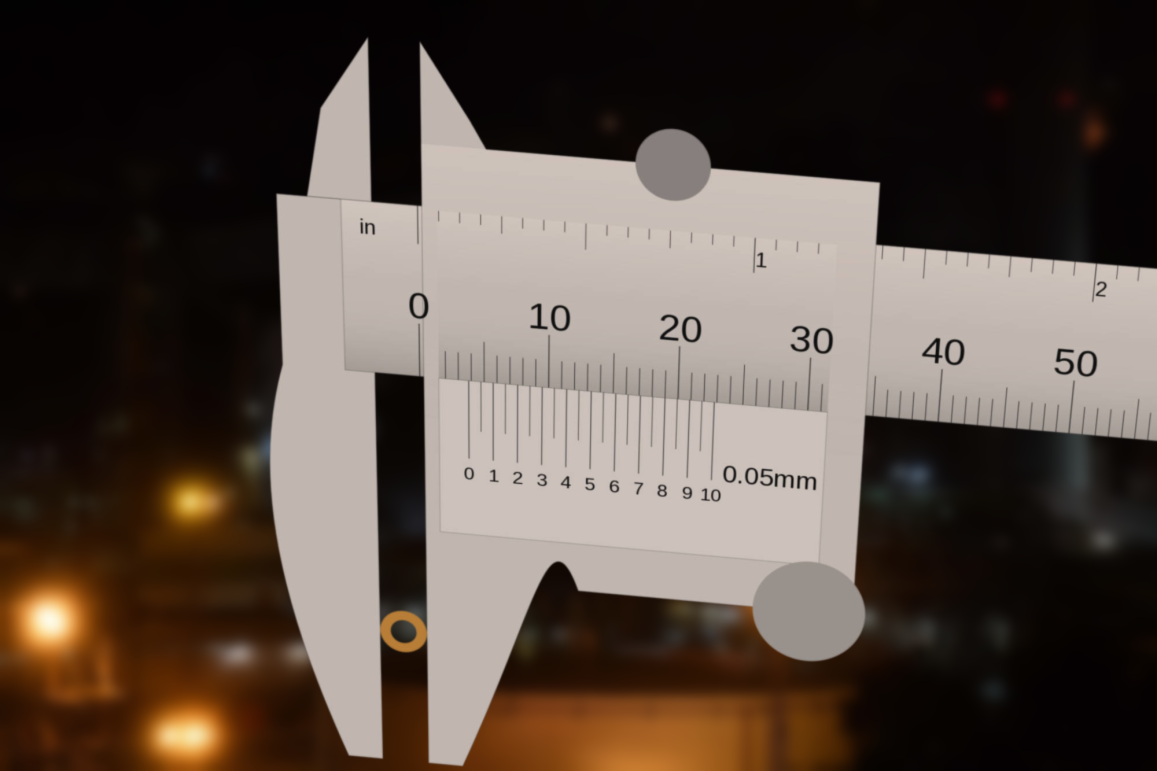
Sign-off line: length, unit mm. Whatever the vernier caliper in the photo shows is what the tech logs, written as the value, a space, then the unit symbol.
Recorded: 3.8 mm
